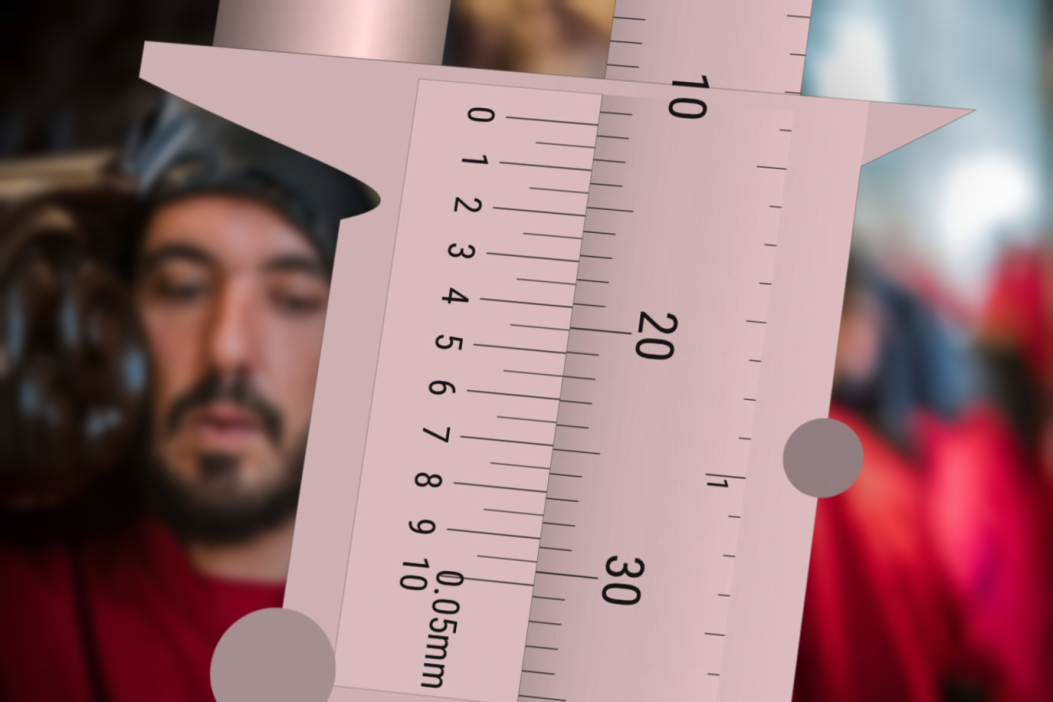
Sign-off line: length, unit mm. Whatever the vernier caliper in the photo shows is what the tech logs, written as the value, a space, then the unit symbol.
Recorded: 11.55 mm
